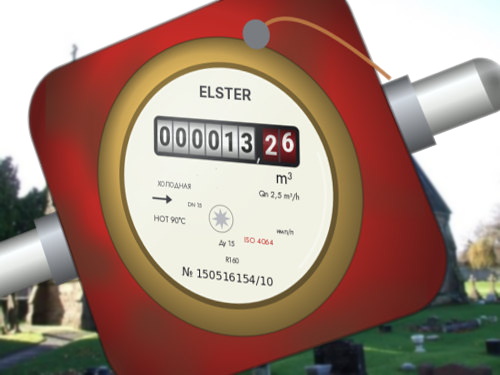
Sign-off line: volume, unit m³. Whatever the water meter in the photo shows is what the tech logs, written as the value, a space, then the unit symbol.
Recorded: 13.26 m³
